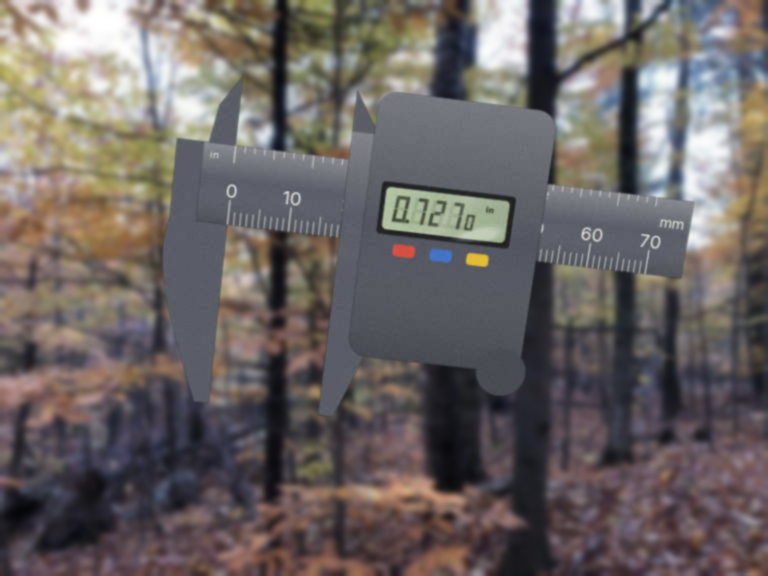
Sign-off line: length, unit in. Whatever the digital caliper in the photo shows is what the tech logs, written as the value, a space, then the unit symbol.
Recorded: 0.7270 in
